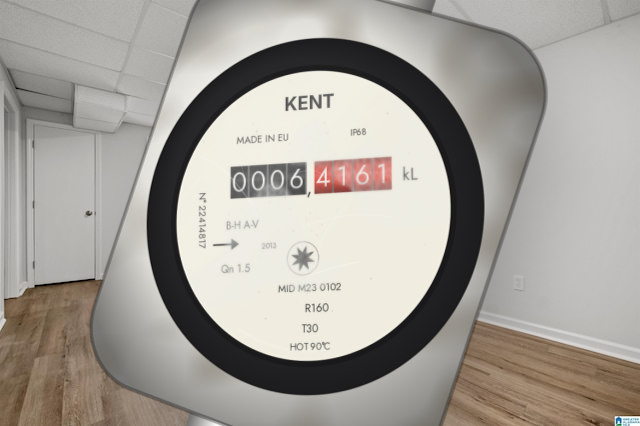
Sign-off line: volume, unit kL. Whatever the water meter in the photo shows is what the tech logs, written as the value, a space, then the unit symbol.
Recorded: 6.4161 kL
